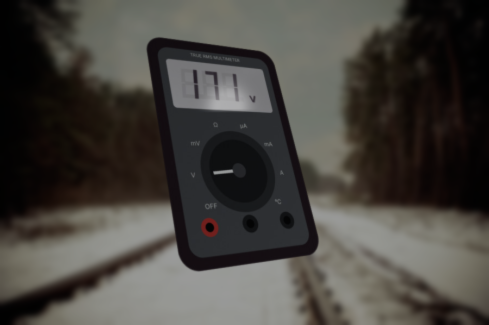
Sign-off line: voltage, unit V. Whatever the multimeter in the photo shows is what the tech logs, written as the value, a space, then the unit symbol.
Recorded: 171 V
